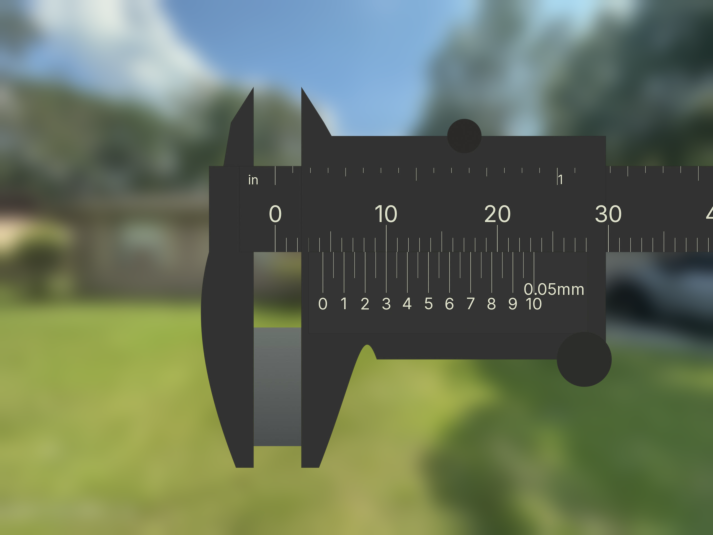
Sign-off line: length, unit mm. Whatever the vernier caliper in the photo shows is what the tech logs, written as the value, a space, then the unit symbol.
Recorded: 4.3 mm
